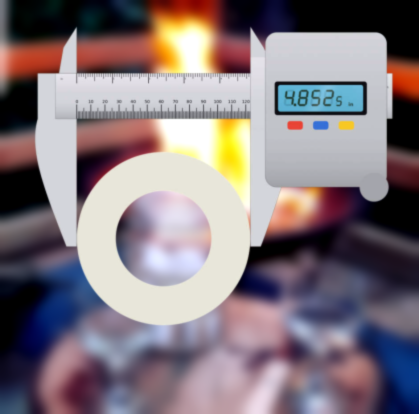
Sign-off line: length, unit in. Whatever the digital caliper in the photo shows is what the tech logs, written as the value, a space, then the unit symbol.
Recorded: 4.8525 in
